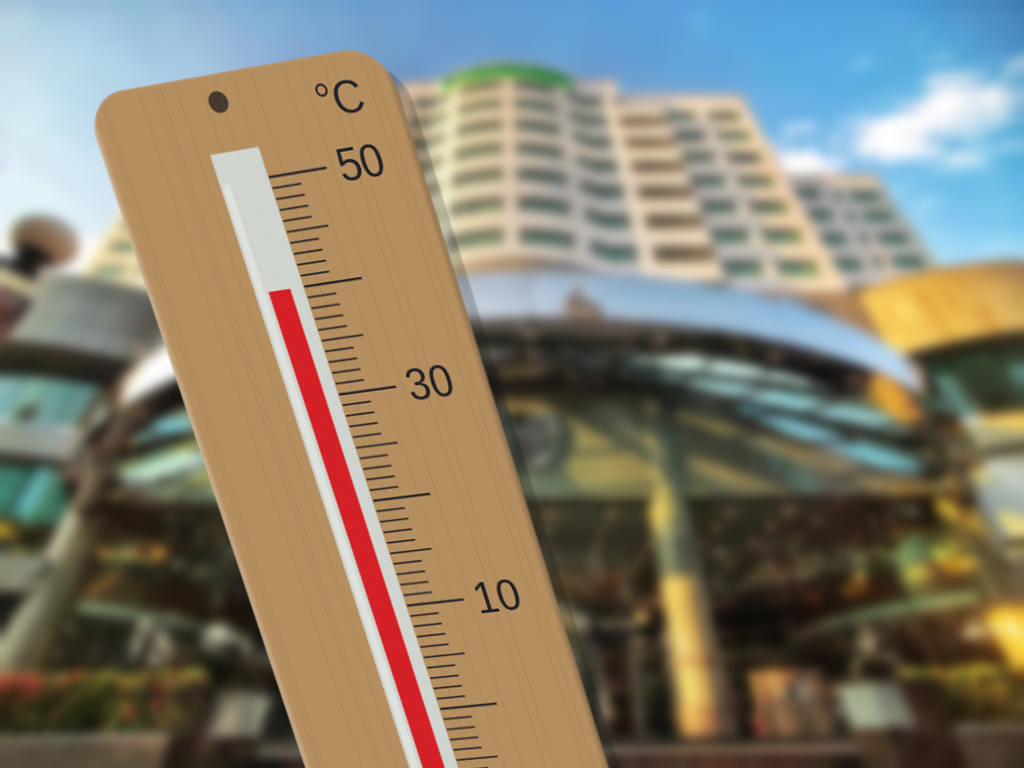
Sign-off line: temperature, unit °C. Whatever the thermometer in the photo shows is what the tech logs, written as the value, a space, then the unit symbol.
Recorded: 40 °C
